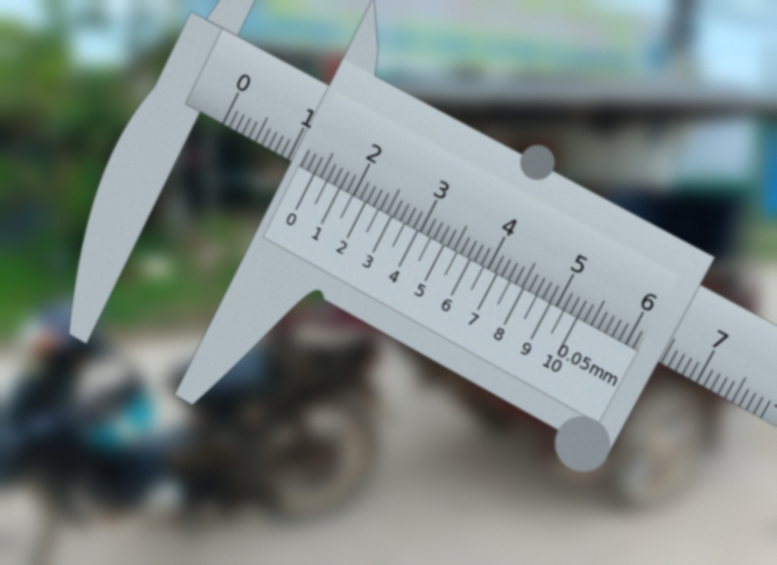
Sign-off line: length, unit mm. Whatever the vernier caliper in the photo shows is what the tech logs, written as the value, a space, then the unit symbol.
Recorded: 14.0 mm
